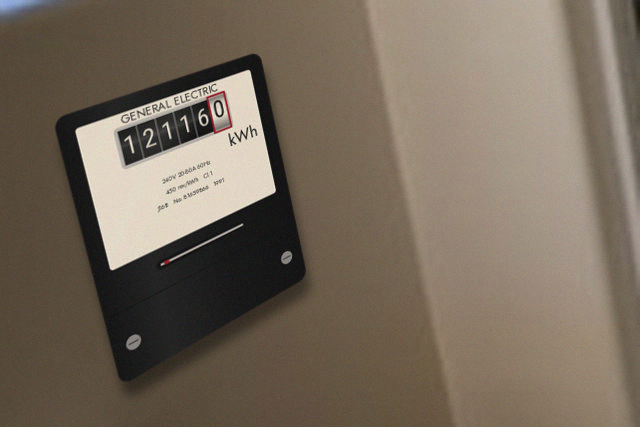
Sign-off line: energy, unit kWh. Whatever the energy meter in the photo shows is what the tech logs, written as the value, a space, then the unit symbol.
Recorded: 12116.0 kWh
